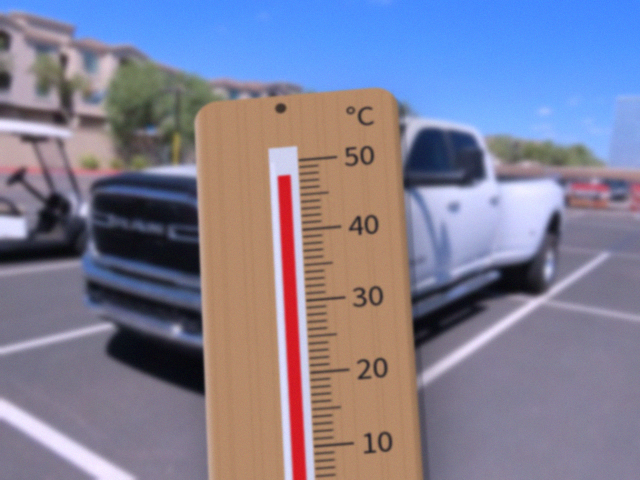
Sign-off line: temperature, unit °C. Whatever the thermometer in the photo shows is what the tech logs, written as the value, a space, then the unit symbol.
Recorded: 48 °C
